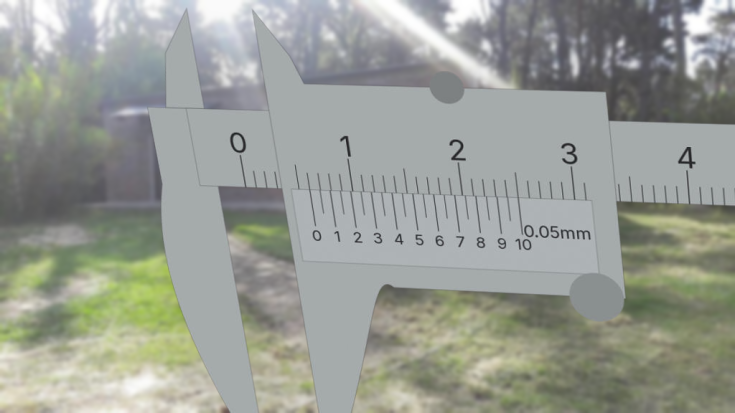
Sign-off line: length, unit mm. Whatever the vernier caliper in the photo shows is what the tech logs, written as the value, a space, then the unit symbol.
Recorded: 6.0 mm
